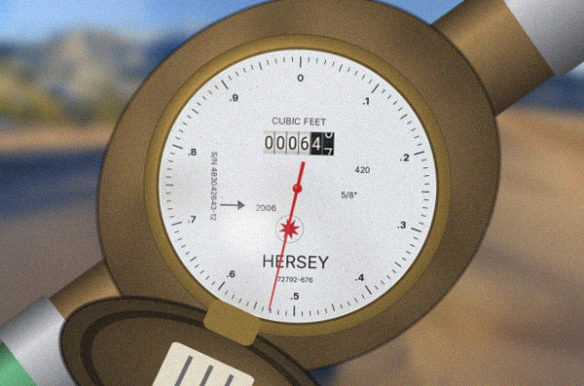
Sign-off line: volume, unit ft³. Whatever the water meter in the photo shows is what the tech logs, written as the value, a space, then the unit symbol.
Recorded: 646.53 ft³
